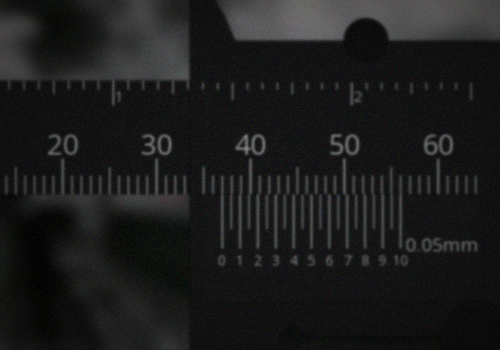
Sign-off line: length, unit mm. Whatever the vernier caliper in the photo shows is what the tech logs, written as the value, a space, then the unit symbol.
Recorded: 37.0 mm
